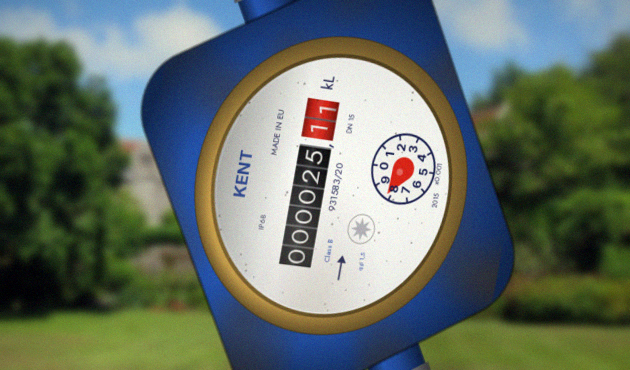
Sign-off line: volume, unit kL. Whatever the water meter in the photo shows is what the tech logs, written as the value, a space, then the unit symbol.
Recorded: 25.108 kL
